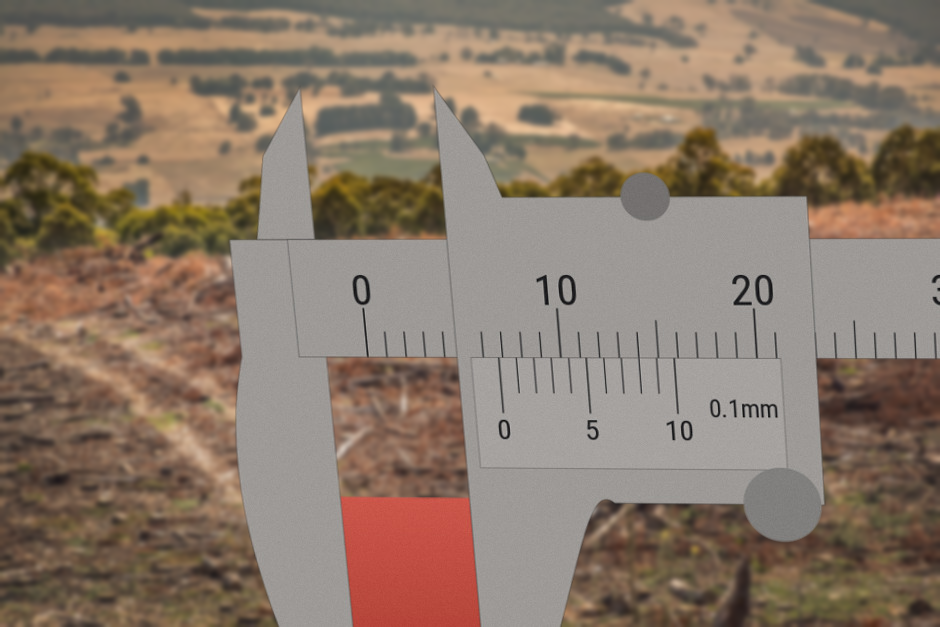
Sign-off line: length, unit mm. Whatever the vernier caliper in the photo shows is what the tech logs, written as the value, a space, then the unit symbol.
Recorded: 6.8 mm
